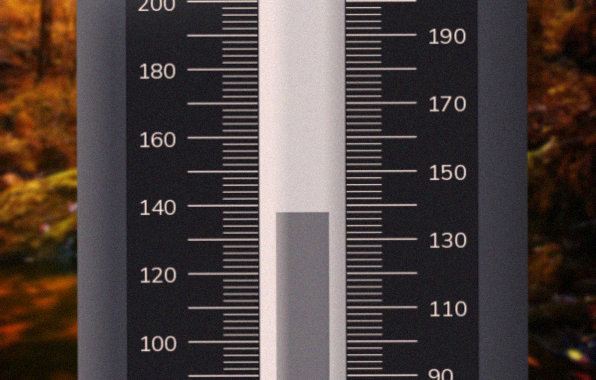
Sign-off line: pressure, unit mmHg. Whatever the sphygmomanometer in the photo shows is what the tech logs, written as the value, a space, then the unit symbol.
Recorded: 138 mmHg
